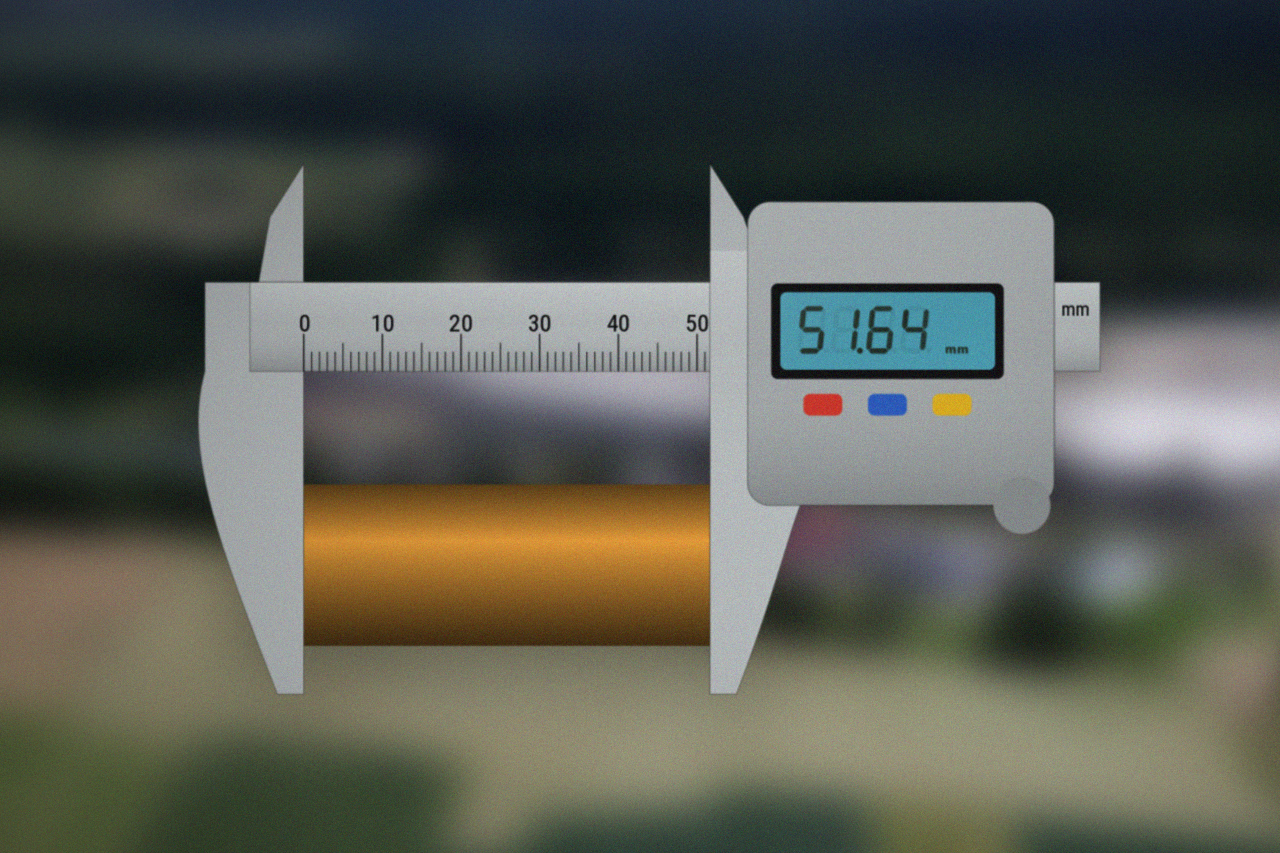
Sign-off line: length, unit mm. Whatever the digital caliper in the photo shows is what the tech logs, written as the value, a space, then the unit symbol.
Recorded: 51.64 mm
